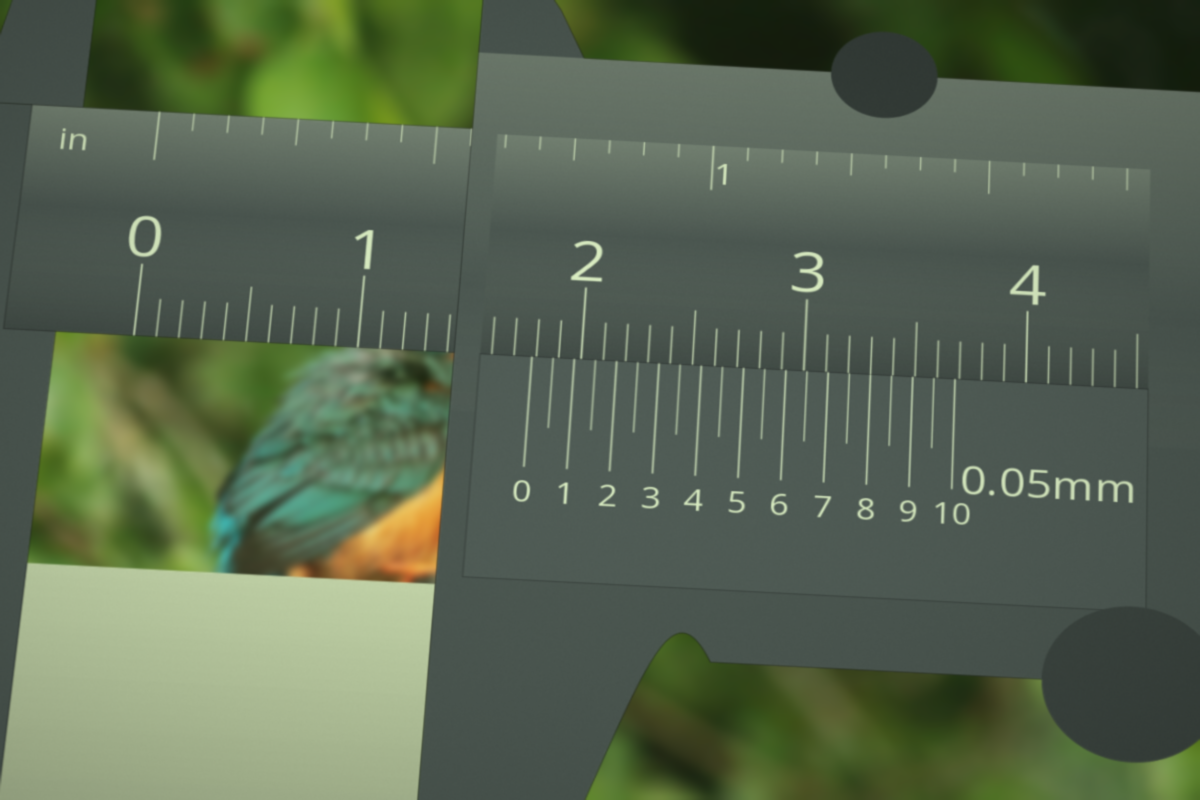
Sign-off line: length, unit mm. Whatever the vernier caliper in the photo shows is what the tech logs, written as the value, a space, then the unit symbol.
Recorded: 17.8 mm
